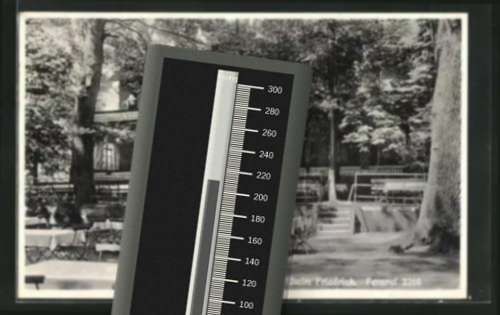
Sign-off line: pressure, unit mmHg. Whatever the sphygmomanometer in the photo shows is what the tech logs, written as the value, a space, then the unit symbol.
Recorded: 210 mmHg
